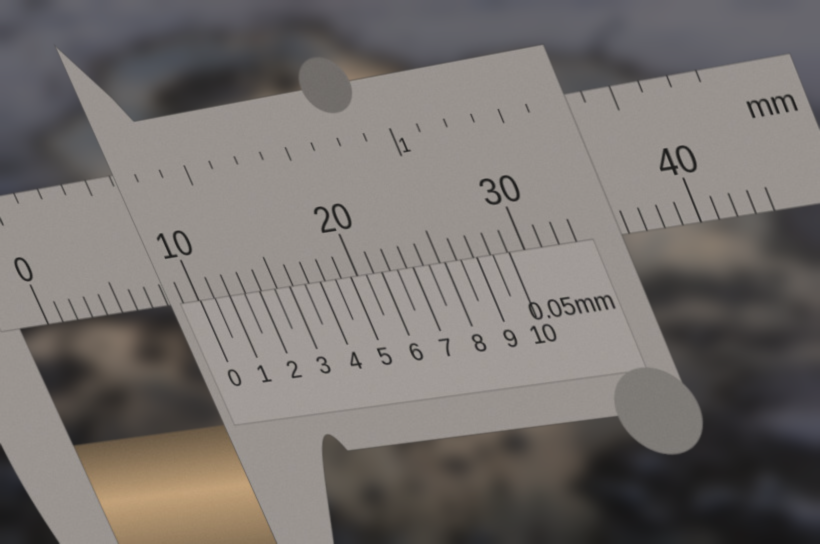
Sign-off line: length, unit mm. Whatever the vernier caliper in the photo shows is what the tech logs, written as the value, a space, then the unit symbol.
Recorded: 10.1 mm
